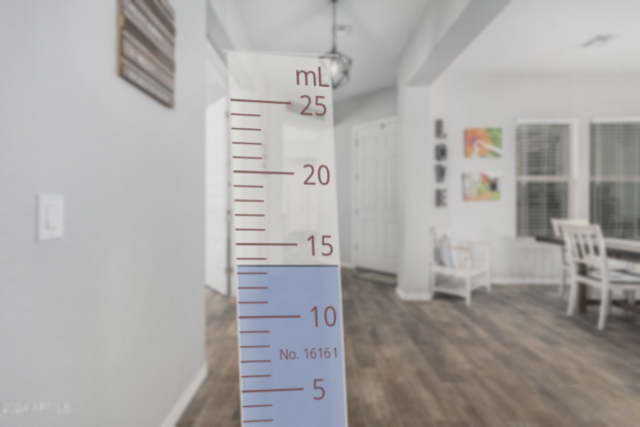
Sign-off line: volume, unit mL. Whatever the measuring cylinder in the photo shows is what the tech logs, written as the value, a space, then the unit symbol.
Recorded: 13.5 mL
